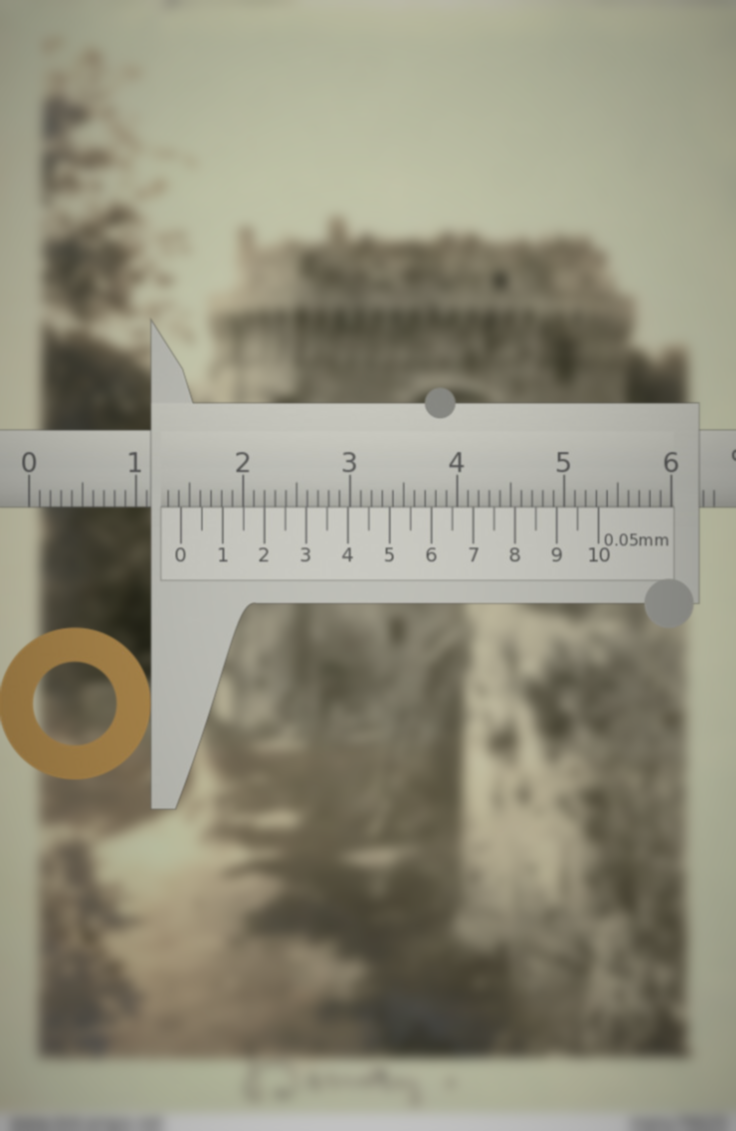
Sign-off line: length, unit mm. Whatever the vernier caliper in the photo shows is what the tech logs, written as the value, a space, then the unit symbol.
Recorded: 14.2 mm
